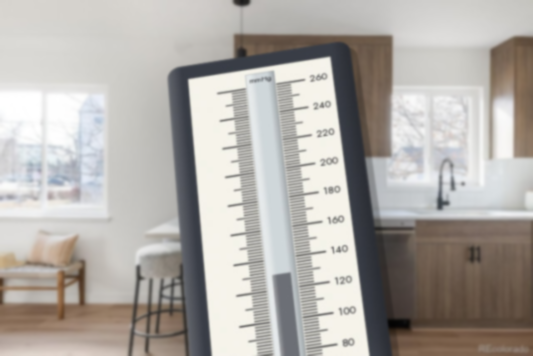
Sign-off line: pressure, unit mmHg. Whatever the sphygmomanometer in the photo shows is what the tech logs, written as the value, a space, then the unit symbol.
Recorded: 130 mmHg
